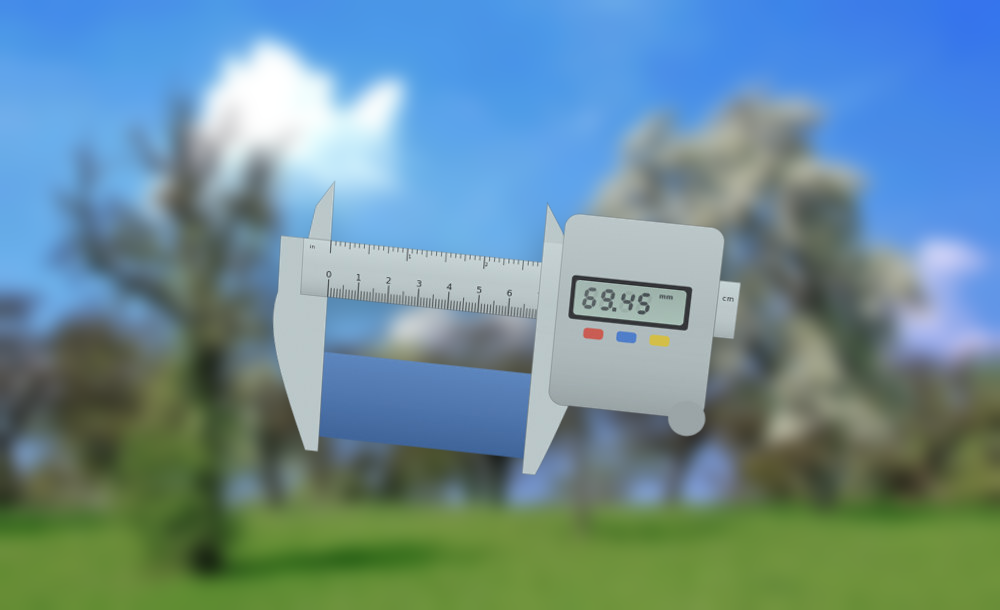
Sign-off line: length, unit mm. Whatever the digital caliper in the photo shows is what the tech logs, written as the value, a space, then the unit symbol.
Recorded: 69.45 mm
